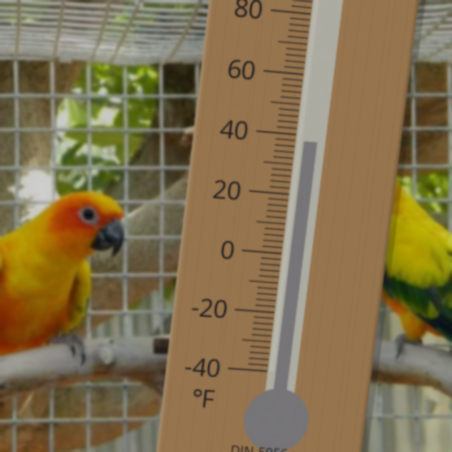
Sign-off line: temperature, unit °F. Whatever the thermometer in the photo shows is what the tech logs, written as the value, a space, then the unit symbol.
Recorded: 38 °F
